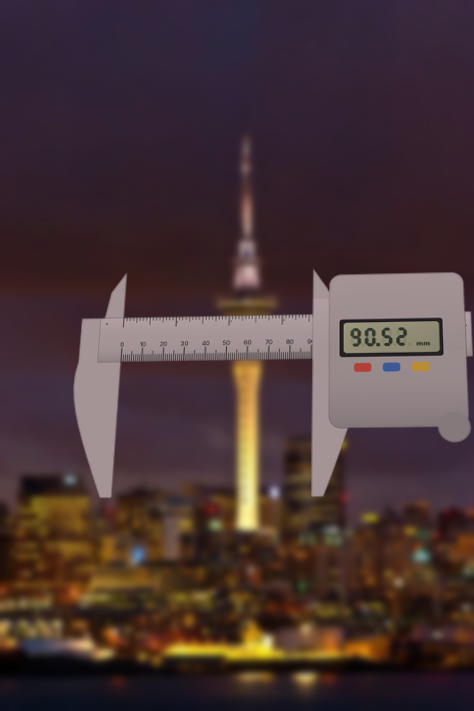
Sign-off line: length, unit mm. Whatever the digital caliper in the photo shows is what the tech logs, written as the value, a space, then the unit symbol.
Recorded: 90.52 mm
